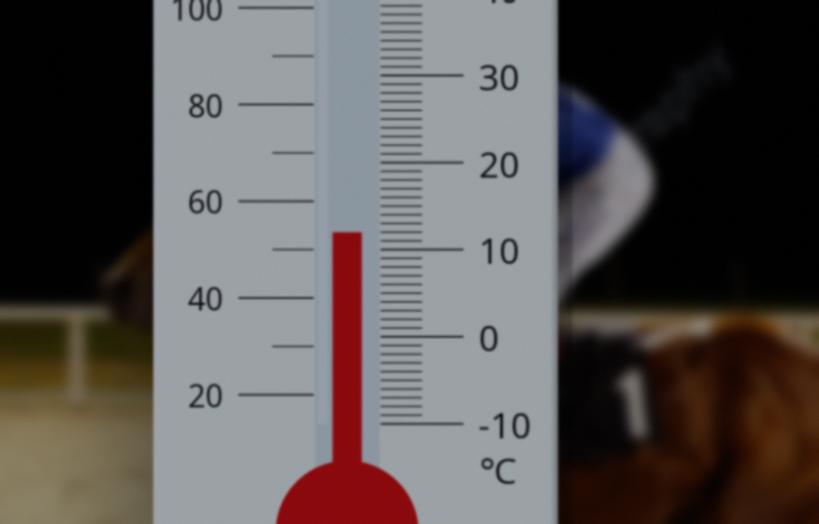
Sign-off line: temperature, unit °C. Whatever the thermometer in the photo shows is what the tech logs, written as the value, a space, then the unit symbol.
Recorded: 12 °C
